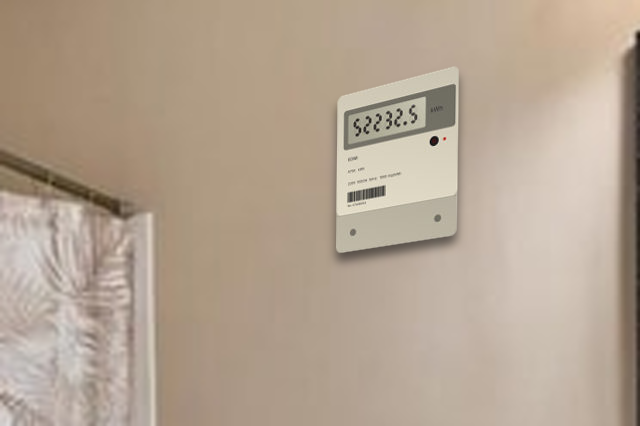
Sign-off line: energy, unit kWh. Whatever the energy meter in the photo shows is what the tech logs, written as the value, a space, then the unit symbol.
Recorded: 52232.5 kWh
